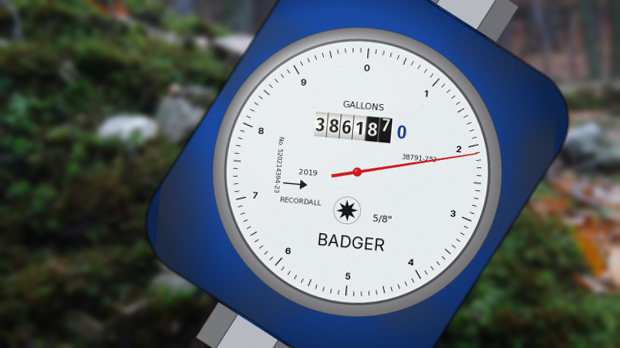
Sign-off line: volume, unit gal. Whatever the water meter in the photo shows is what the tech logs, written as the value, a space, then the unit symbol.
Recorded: 3861872.1 gal
